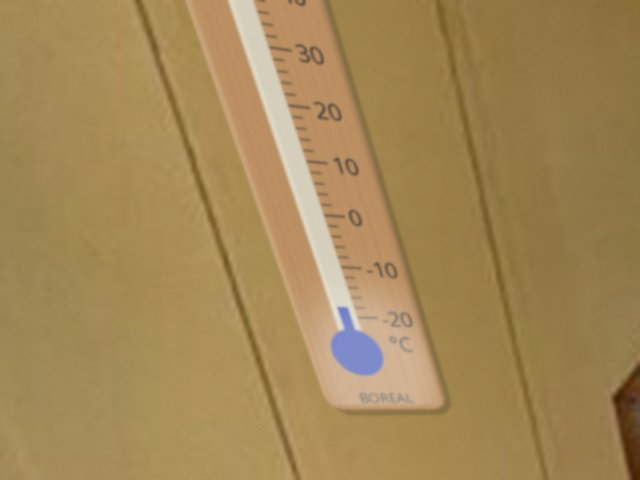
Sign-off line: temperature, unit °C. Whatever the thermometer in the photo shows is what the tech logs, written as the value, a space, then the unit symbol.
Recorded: -18 °C
